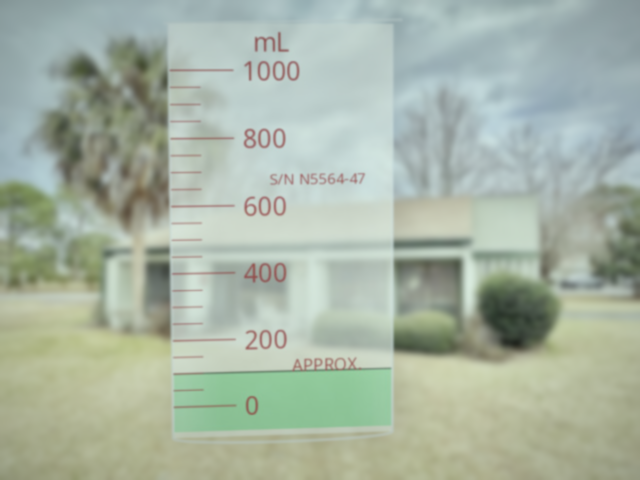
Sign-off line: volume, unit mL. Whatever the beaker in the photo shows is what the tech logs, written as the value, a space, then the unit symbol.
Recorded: 100 mL
